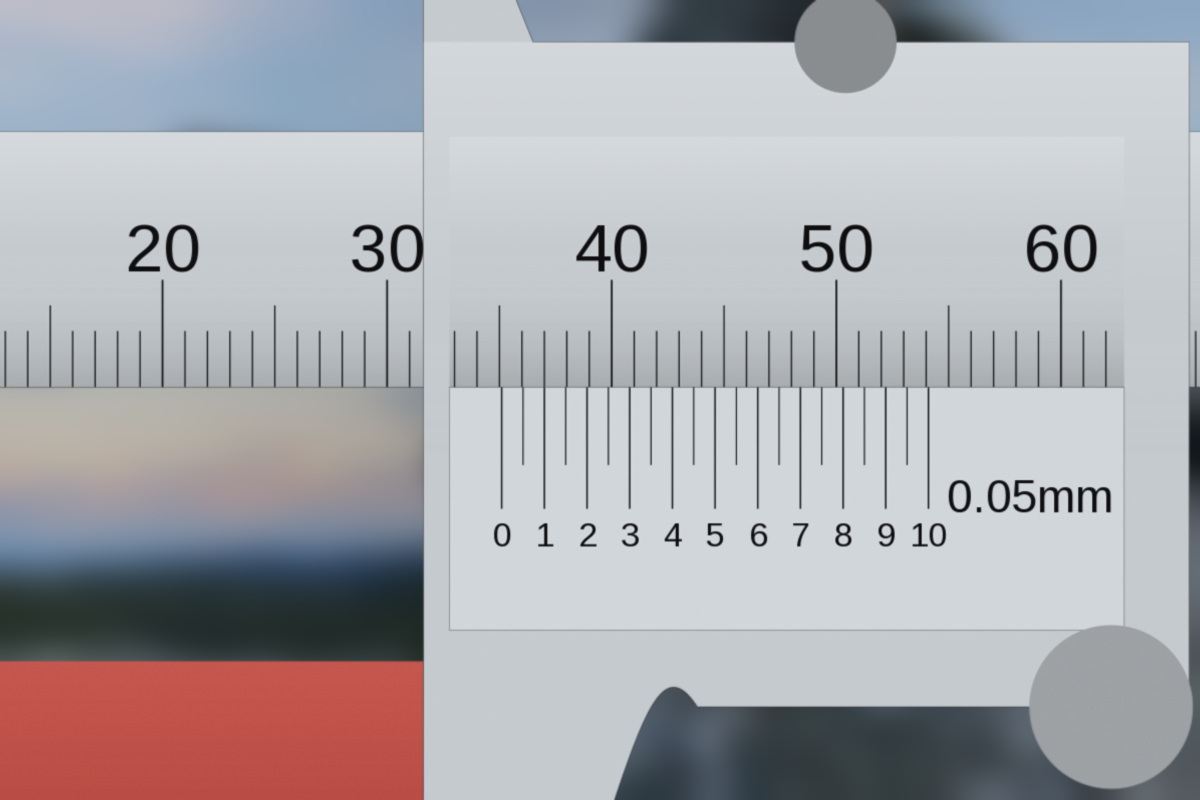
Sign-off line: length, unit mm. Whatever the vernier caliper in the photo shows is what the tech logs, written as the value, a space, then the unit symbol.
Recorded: 35.1 mm
